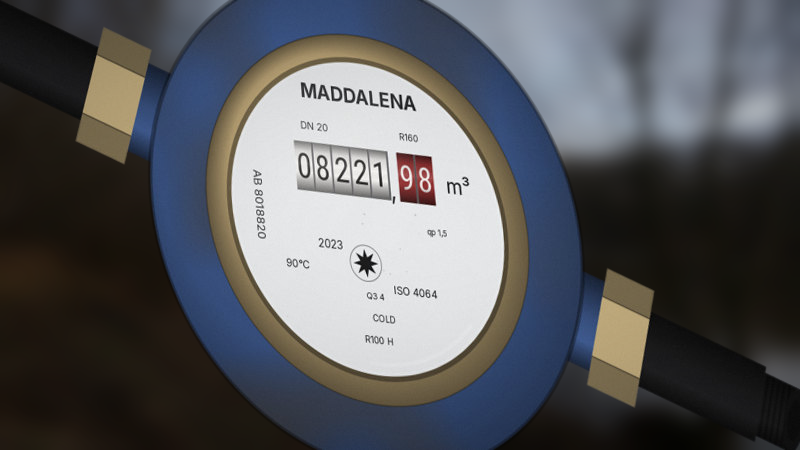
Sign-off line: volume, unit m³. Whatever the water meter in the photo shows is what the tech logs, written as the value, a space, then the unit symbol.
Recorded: 8221.98 m³
